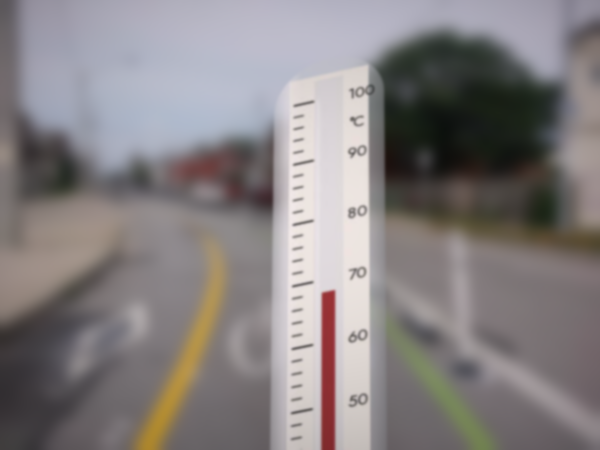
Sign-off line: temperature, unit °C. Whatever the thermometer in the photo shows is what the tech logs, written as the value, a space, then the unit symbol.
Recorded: 68 °C
